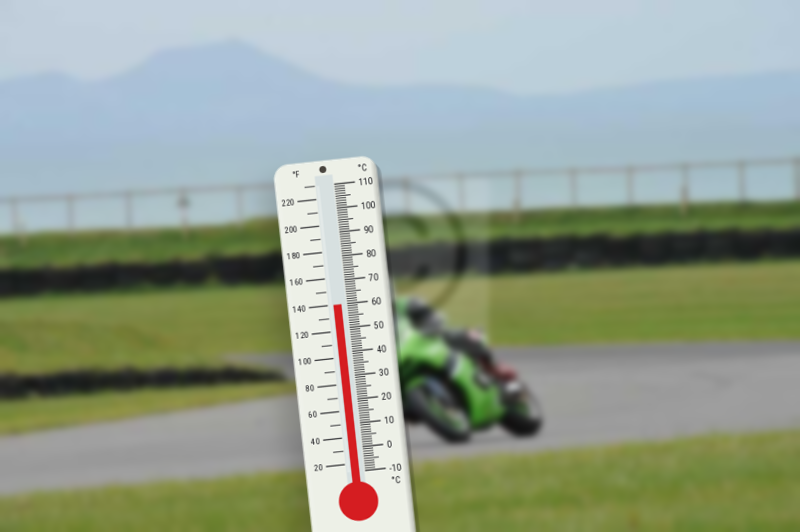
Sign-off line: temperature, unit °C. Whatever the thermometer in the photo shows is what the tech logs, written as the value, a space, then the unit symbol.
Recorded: 60 °C
